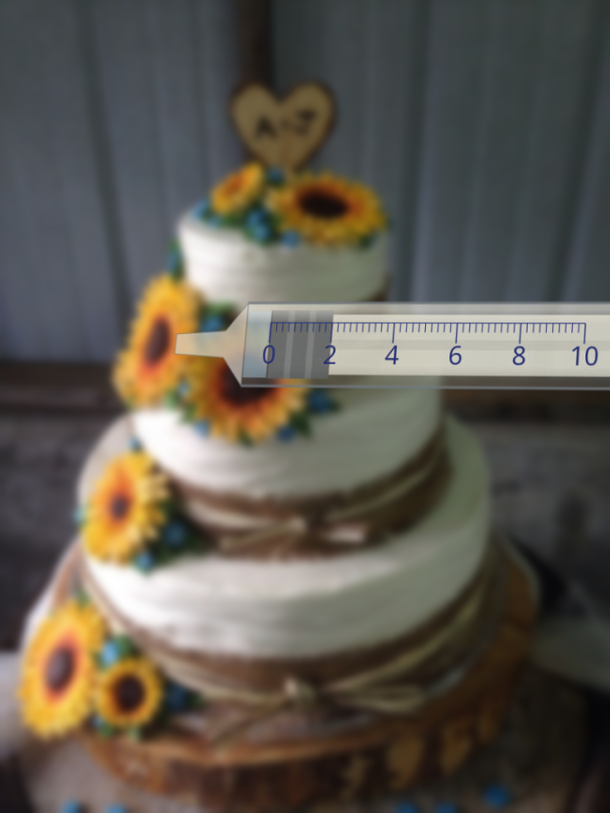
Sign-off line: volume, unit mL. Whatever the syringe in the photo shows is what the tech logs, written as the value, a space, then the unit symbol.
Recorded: 0 mL
